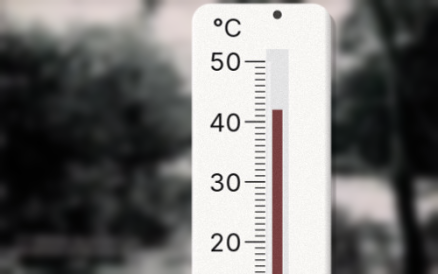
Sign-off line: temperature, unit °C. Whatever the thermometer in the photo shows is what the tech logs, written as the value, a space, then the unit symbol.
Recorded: 42 °C
